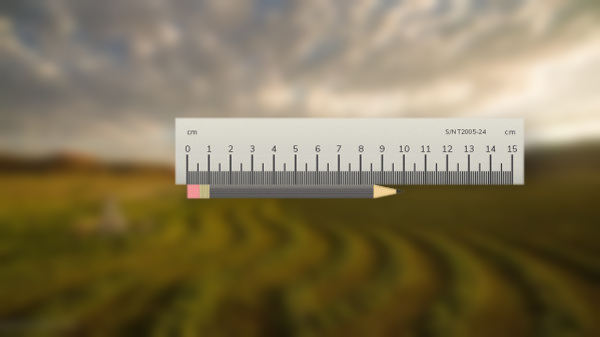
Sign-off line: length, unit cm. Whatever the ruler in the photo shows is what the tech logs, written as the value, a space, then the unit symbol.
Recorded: 10 cm
